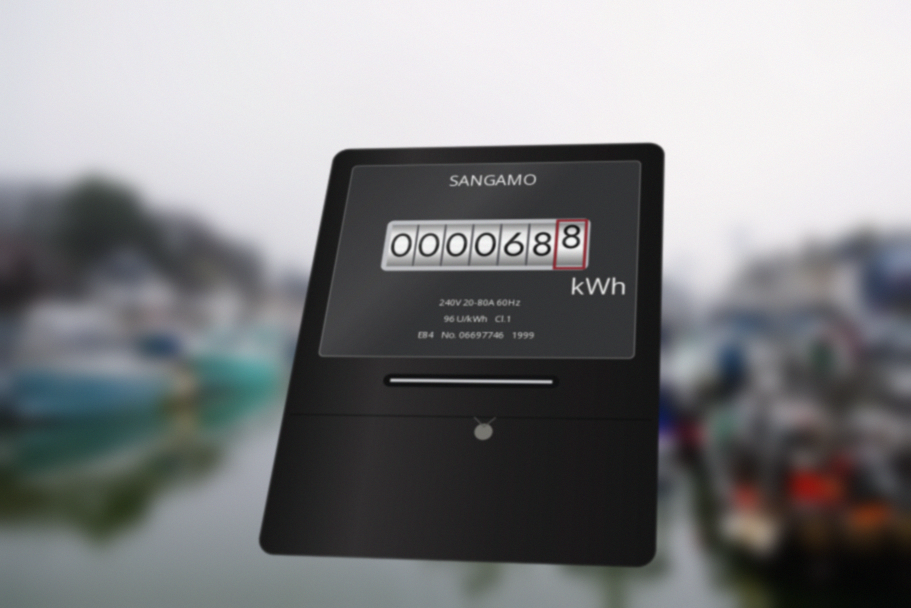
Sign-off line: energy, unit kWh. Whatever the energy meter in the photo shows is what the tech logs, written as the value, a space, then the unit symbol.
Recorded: 68.8 kWh
